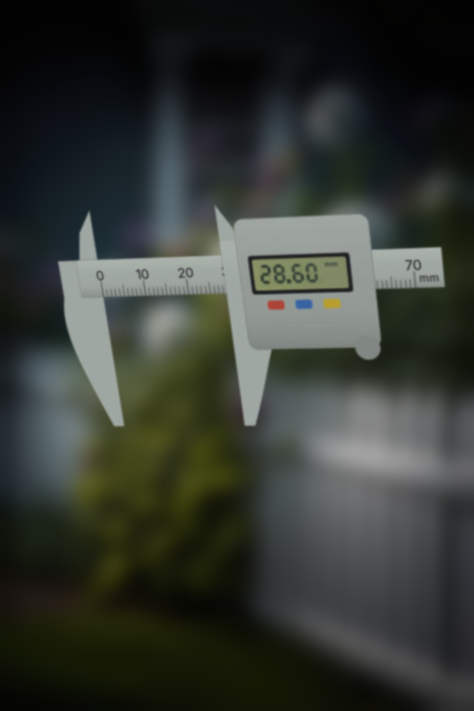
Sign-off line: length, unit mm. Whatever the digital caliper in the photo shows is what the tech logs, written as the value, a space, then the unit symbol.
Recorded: 28.60 mm
